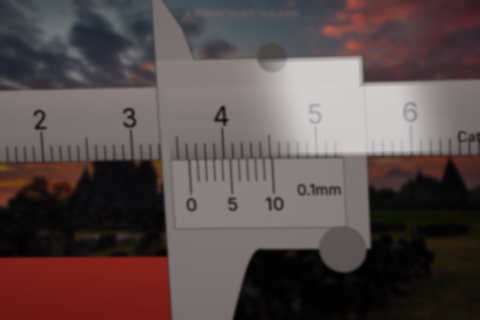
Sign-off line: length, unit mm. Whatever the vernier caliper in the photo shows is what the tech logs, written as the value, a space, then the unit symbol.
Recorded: 36.2 mm
